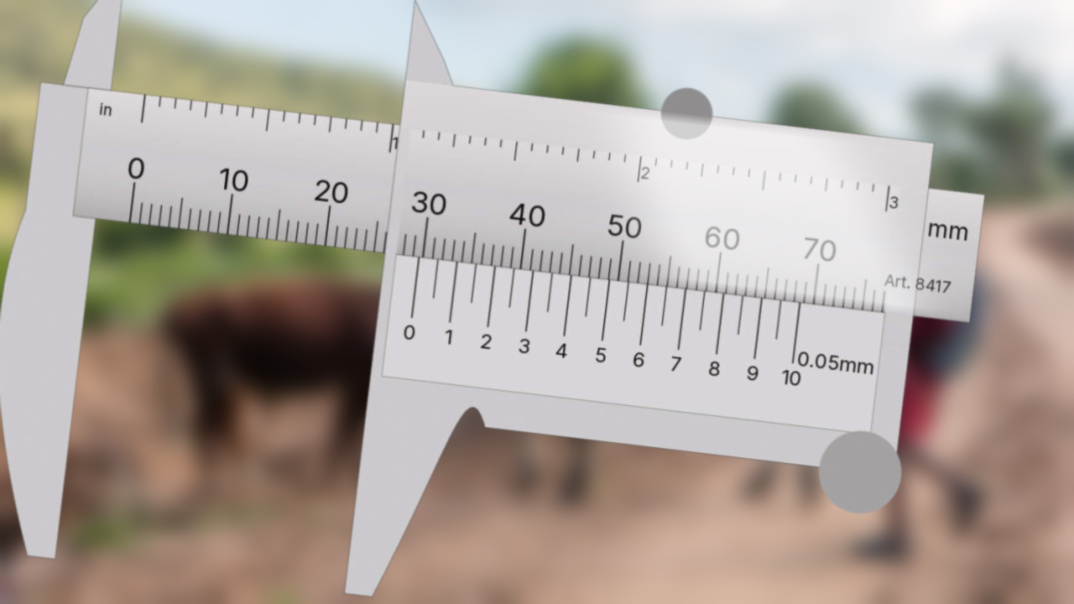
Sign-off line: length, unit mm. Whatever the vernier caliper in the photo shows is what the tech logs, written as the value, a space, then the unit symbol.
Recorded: 29.6 mm
